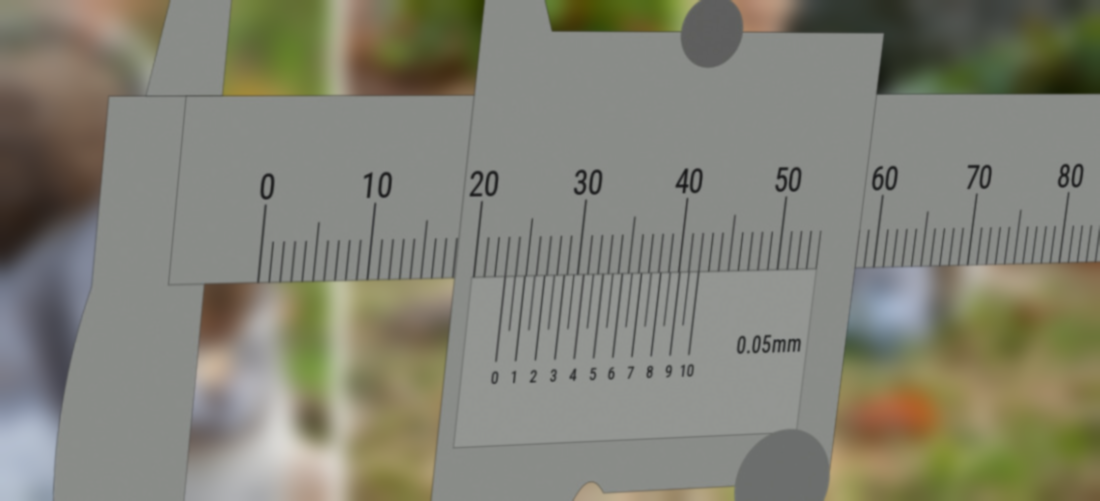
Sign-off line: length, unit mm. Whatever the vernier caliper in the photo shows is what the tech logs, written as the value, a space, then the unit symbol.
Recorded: 23.0 mm
